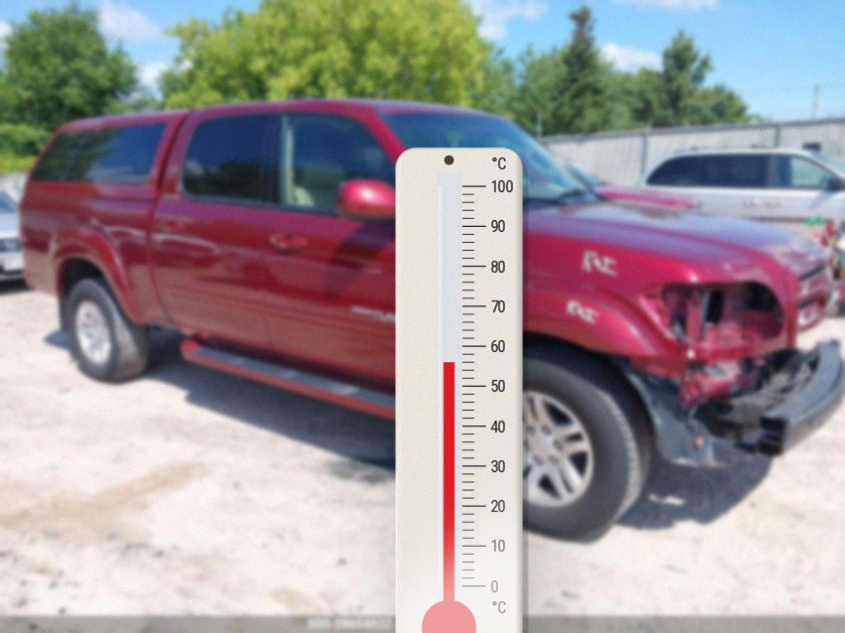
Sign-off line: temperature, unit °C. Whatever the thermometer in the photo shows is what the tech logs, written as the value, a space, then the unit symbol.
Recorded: 56 °C
